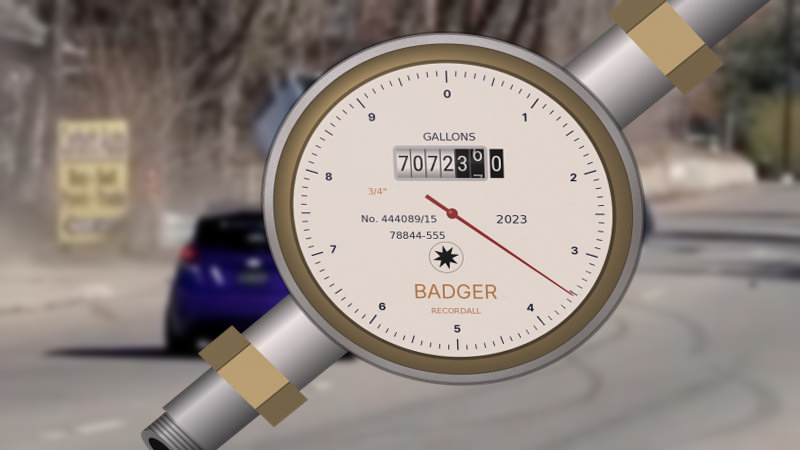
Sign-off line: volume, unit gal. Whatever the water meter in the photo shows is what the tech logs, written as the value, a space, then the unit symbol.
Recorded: 7072363.5 gal
